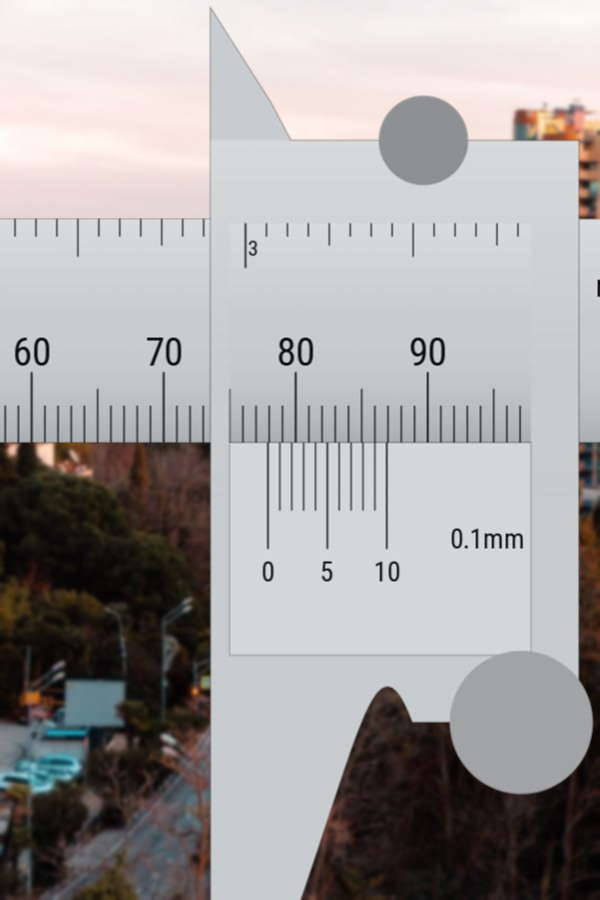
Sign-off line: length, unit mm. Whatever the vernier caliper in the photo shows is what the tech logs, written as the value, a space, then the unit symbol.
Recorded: 77.9 mm
